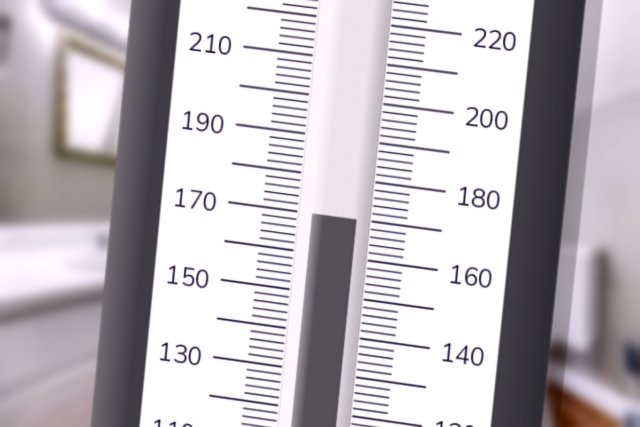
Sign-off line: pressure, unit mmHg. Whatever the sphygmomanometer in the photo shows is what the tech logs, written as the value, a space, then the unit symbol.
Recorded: 170 mmHg
